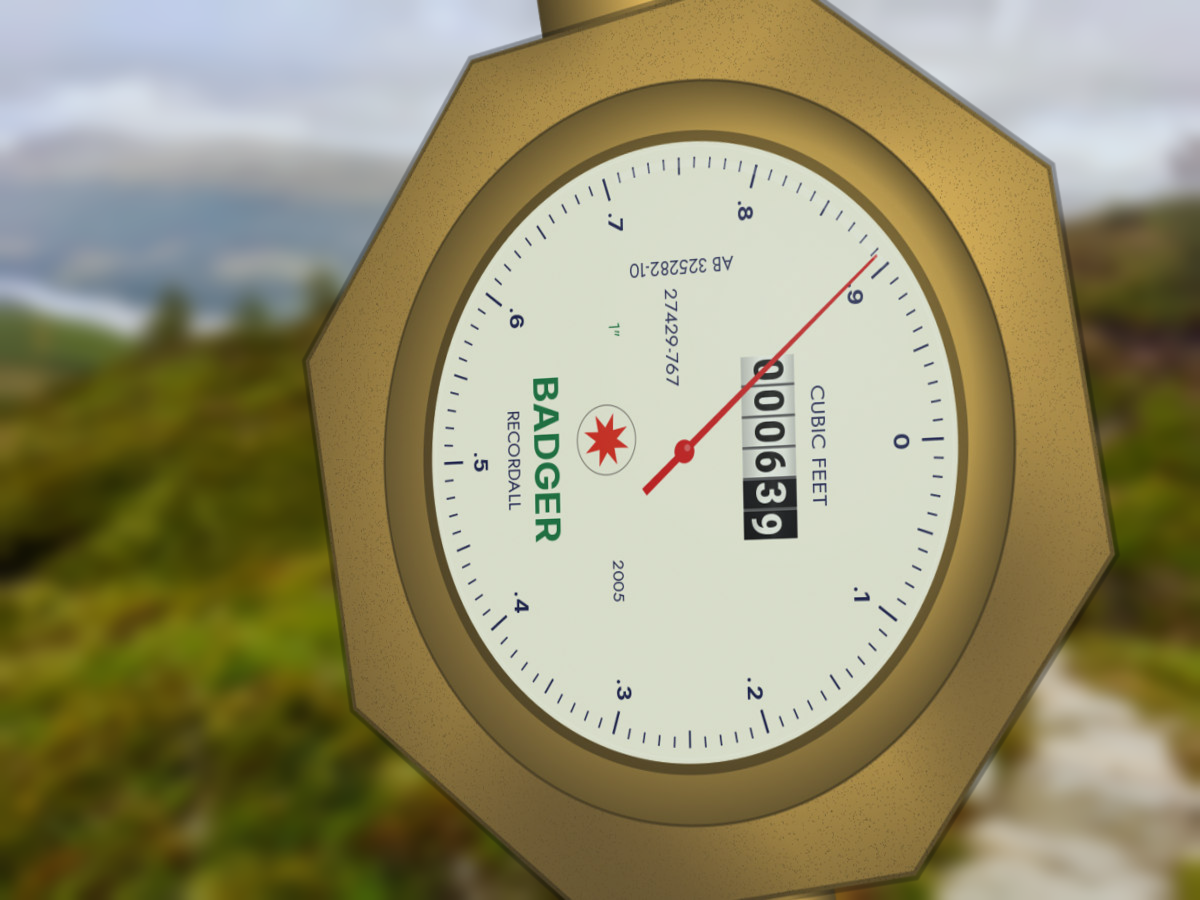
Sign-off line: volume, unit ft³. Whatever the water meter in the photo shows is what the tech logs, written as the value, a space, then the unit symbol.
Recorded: 638.89 ft³
